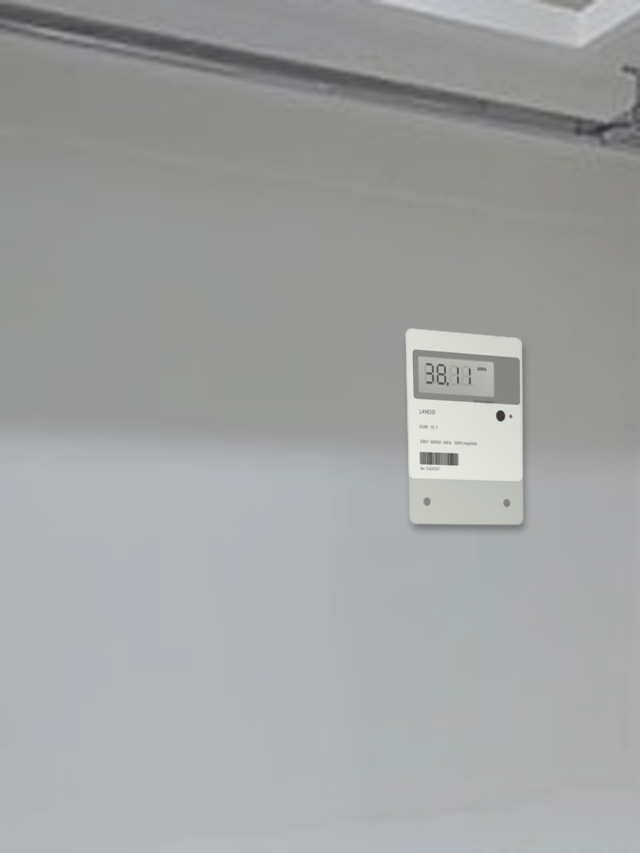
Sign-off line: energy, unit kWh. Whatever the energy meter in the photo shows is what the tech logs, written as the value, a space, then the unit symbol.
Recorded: 38.11 kWh
